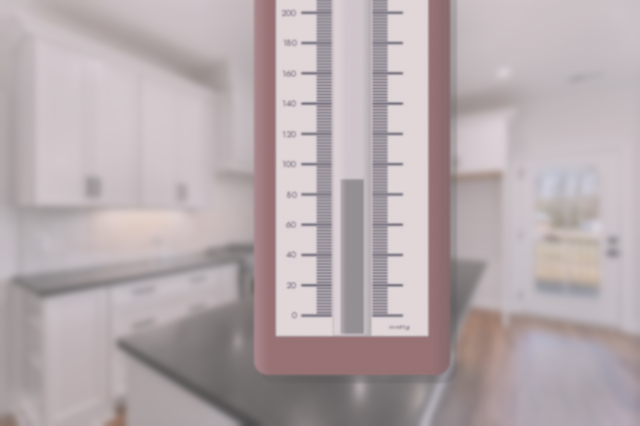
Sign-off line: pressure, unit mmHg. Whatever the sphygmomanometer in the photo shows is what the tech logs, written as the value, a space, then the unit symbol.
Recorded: 90 mmHg
